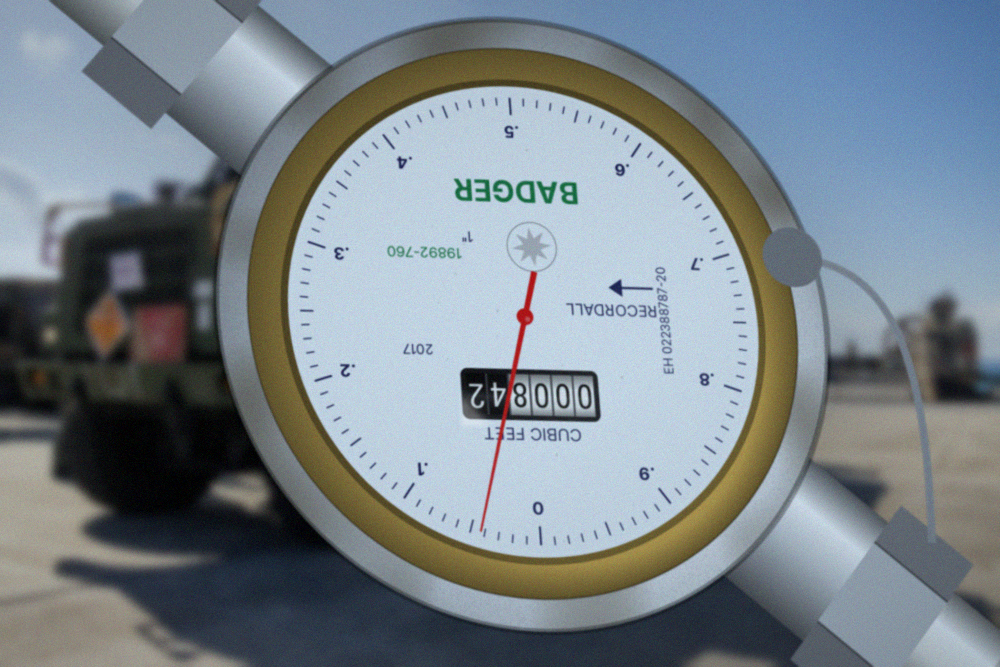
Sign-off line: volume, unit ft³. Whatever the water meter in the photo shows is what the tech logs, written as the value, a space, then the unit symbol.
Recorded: 842.04 ft³
